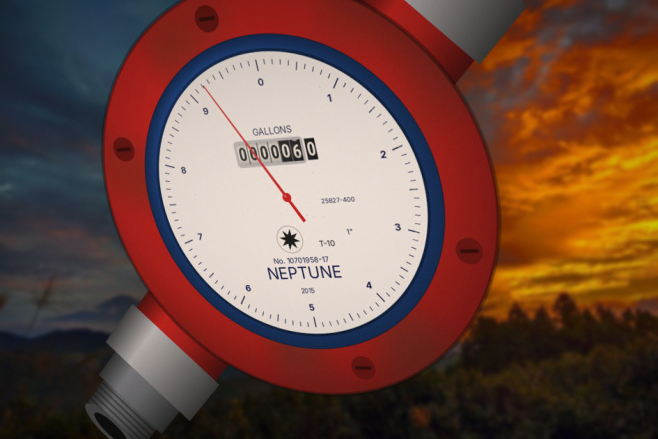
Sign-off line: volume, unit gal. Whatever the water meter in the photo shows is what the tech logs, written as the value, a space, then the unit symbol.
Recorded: 59.2 gal
